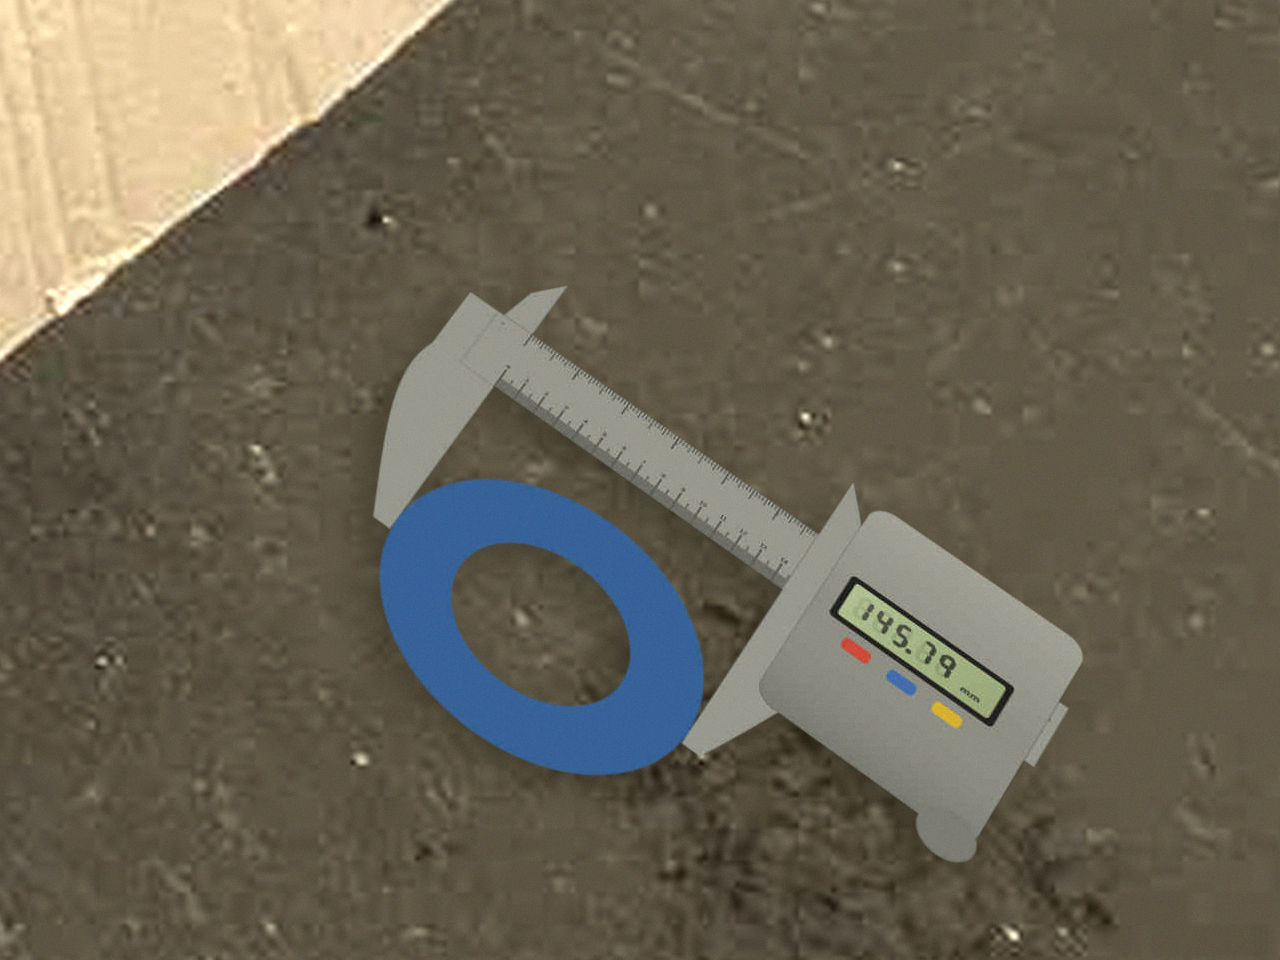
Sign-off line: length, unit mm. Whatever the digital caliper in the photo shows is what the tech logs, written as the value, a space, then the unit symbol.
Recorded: 145.79 mm
